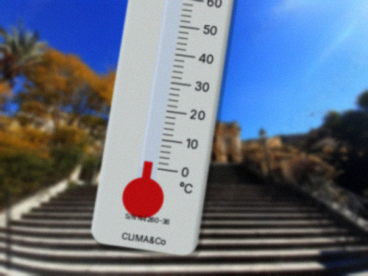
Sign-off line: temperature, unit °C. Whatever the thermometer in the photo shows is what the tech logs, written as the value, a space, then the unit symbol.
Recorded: 2 °C
